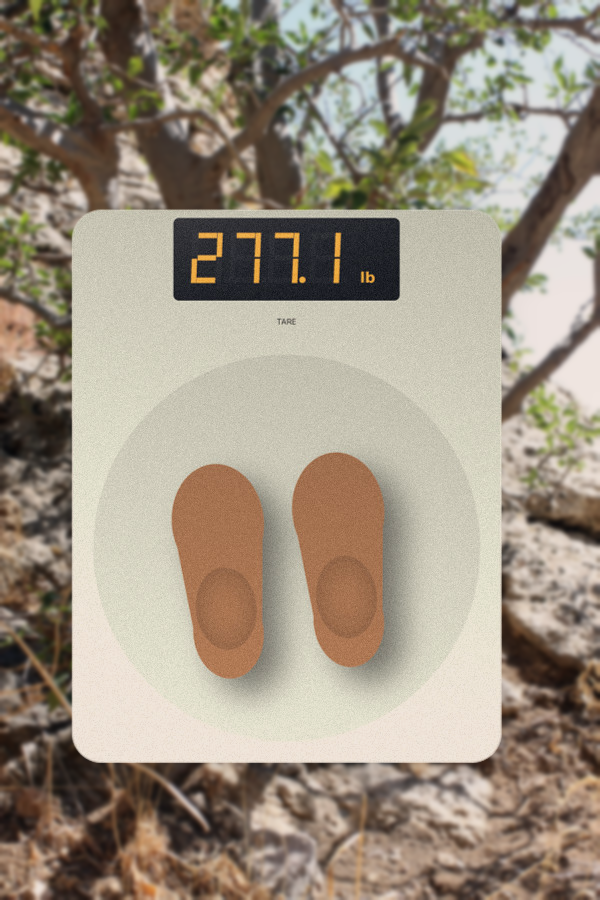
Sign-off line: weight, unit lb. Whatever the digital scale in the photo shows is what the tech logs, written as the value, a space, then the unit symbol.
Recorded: 277.1 lb
